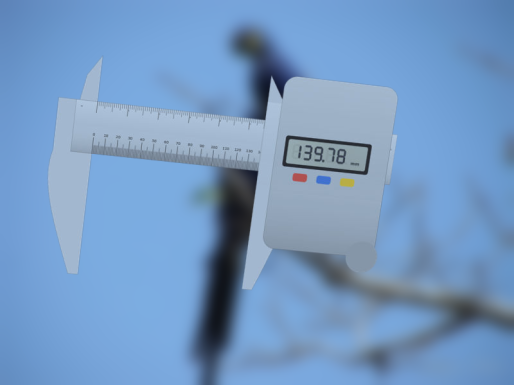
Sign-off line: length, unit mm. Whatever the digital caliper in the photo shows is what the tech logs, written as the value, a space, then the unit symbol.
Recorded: 139.78 mm
